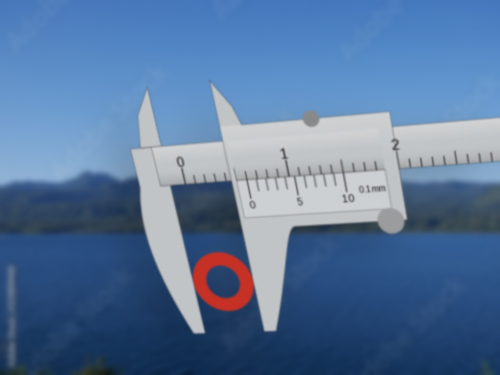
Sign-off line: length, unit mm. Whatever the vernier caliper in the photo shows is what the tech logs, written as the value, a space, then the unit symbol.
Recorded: 6.0 mm
